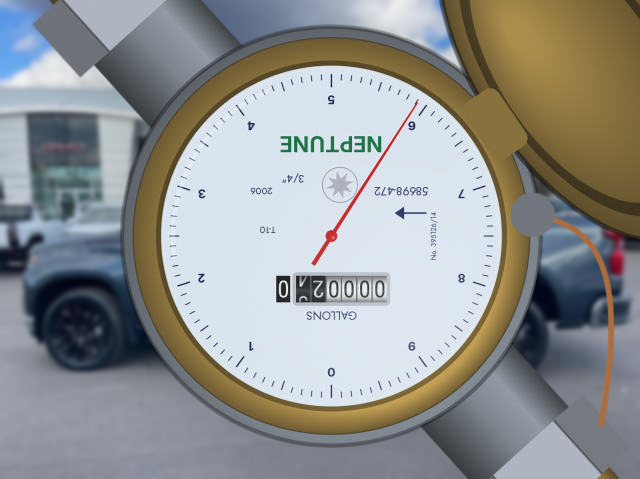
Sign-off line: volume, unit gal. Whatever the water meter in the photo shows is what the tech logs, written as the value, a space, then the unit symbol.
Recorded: 235.9 gal
